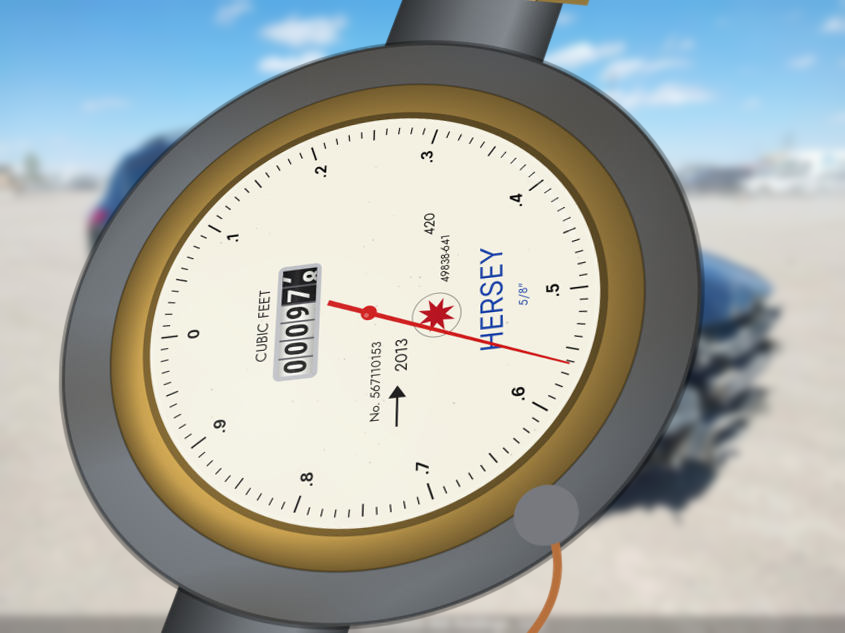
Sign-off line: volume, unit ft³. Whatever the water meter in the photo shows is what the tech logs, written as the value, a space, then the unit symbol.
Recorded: 977.56 ft³
